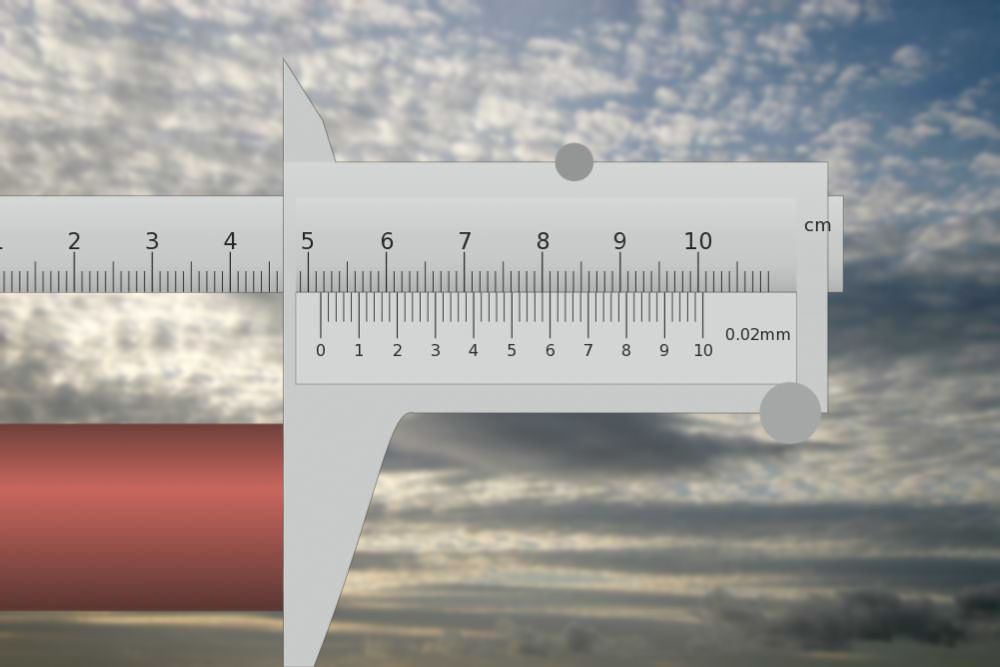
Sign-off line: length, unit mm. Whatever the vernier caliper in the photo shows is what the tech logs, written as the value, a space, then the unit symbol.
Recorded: 51.6 mm
